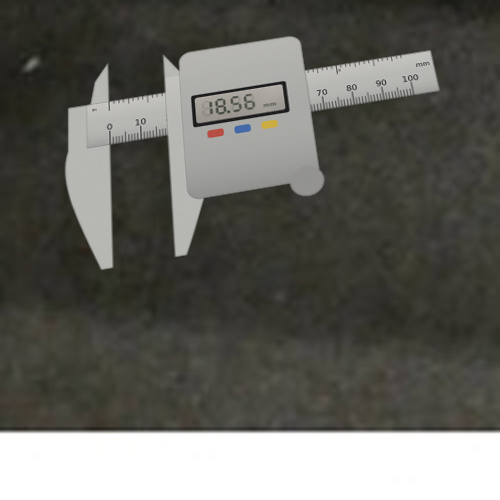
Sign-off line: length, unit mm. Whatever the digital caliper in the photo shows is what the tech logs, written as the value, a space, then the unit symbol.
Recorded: 18.56 mm
